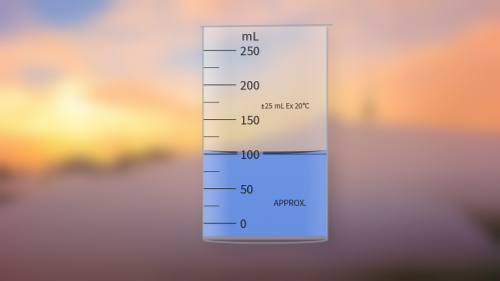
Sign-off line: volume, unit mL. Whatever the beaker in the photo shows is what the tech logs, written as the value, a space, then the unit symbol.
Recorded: 100 mL
